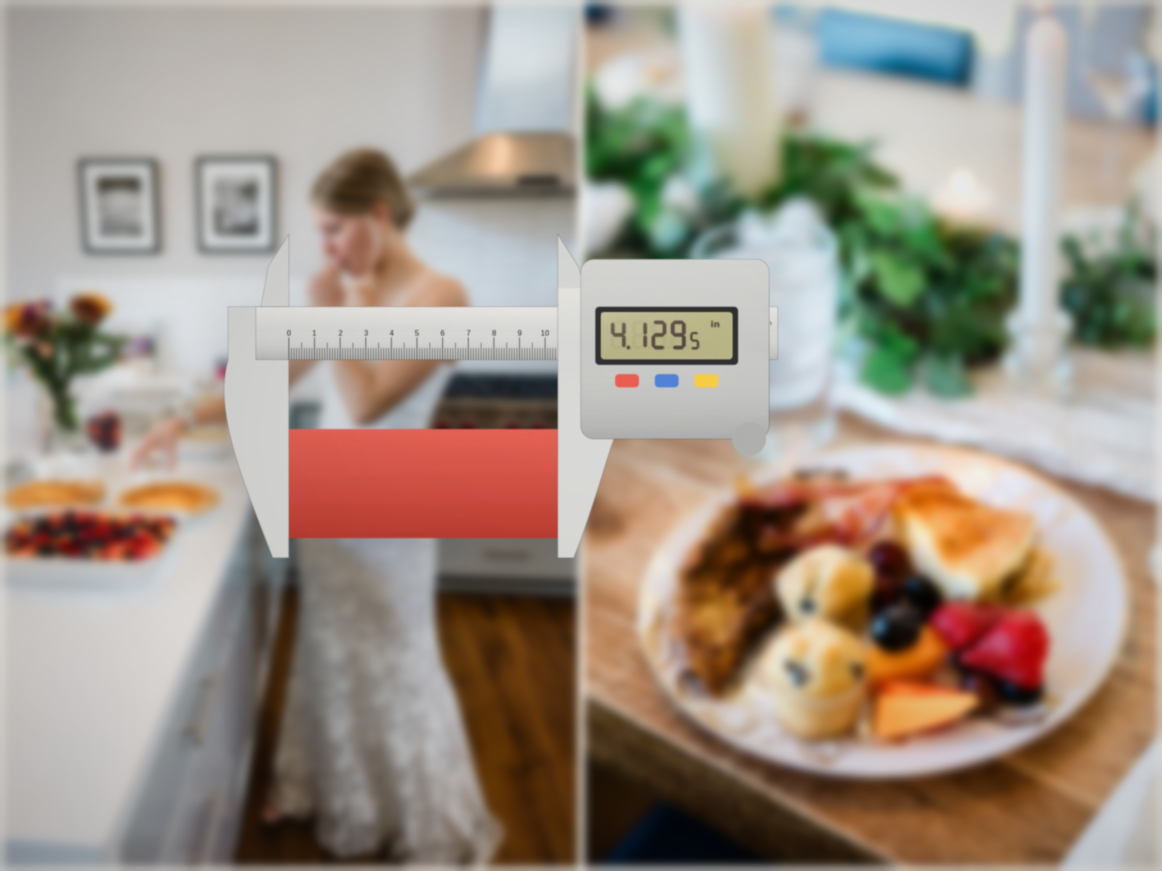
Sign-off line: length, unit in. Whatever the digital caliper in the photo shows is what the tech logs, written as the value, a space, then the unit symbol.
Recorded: 4.1295 in
